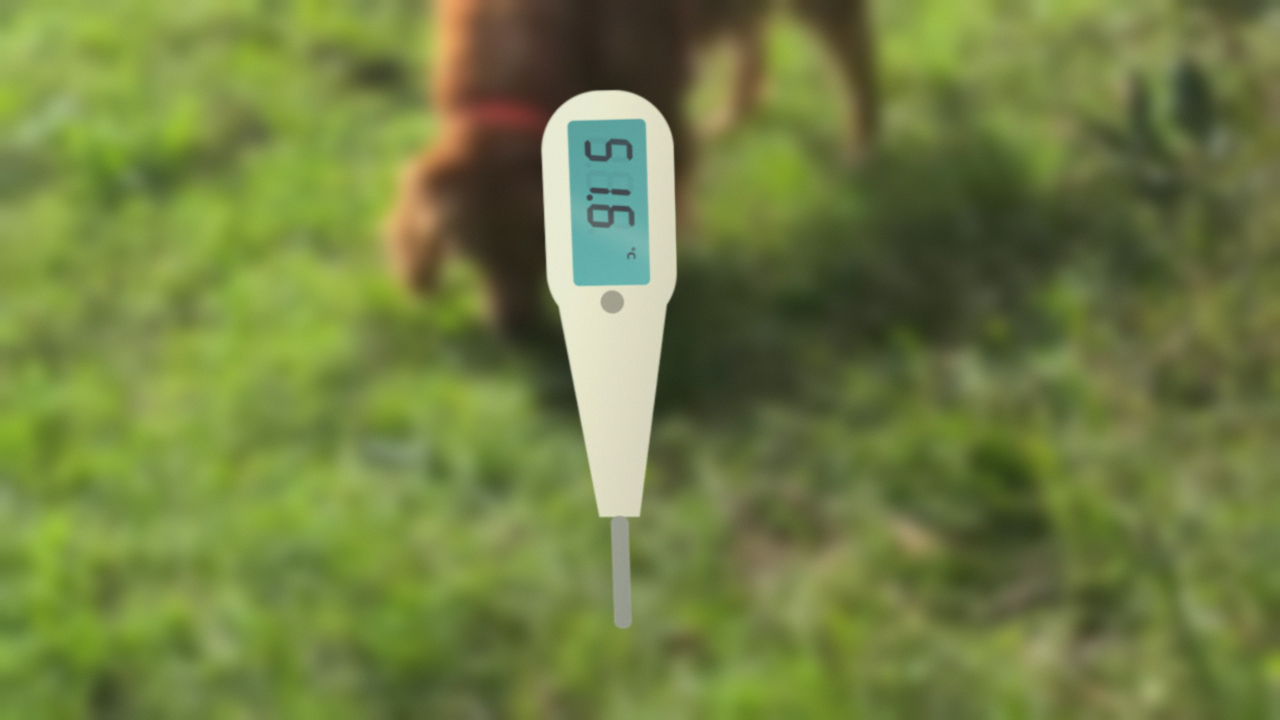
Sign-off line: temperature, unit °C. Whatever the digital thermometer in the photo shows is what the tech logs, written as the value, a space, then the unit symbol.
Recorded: 51.6 °C
